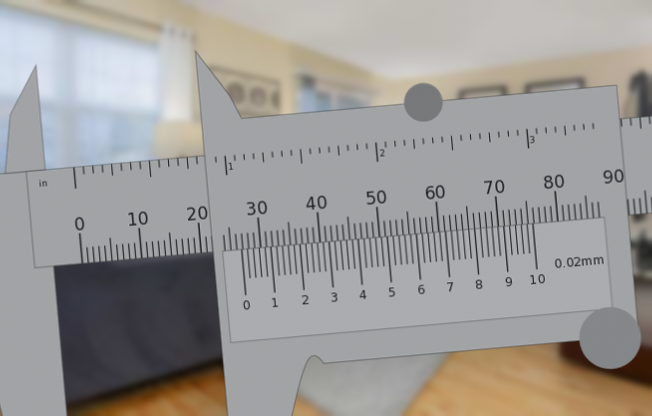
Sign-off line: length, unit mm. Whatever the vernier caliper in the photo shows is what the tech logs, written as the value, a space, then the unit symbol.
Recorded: 26.8 mm
